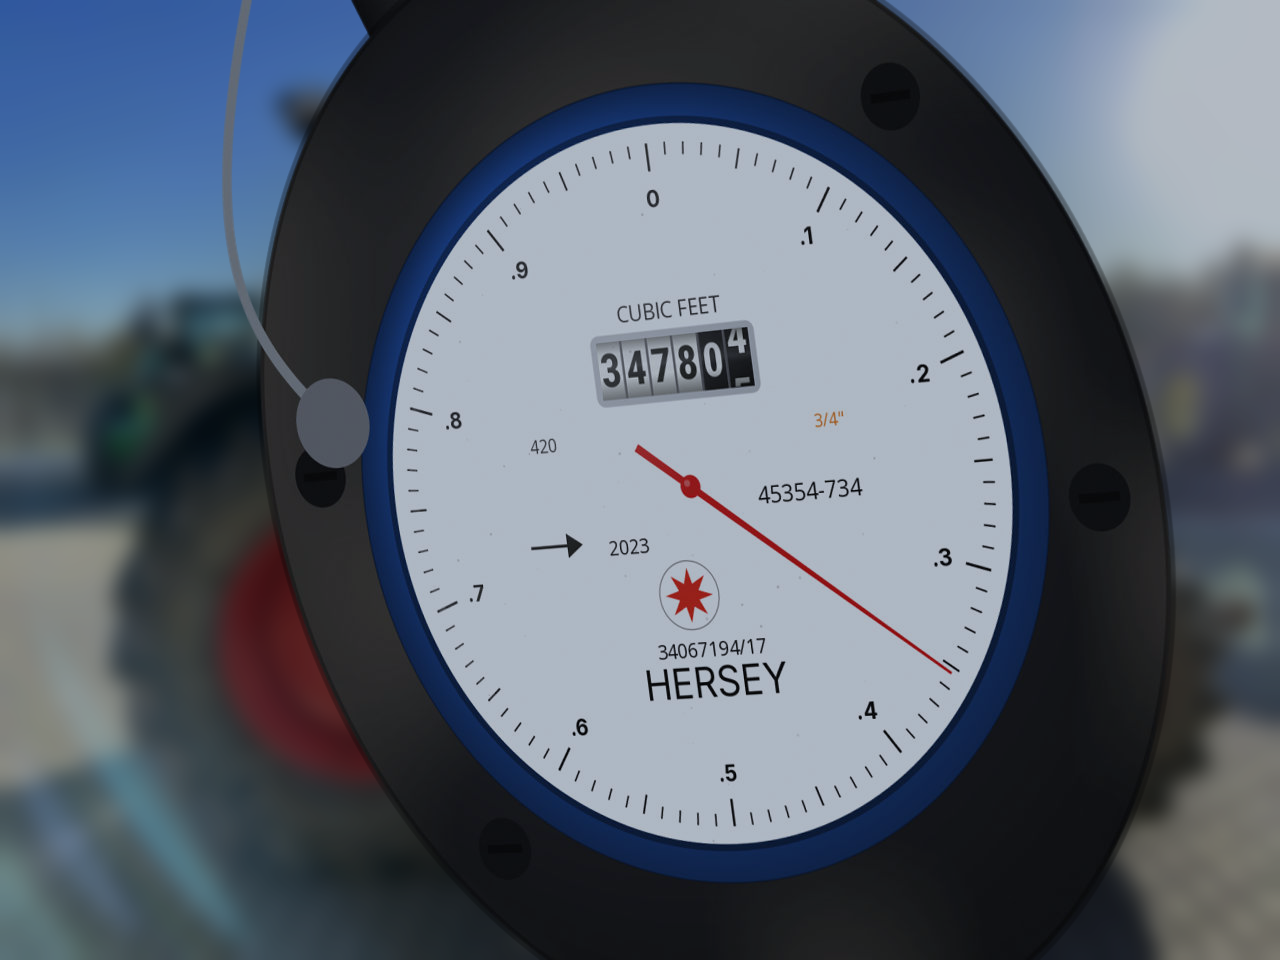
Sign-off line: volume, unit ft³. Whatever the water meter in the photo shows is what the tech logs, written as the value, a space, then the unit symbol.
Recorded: 347804.35 ft³
